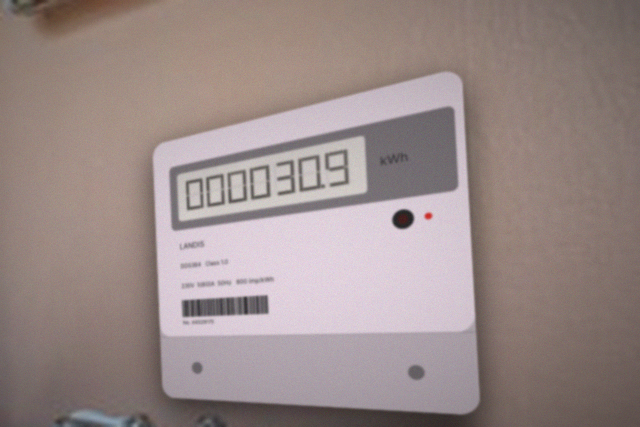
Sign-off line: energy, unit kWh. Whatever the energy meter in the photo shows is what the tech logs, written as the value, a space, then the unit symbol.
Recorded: 30.9 kWh
